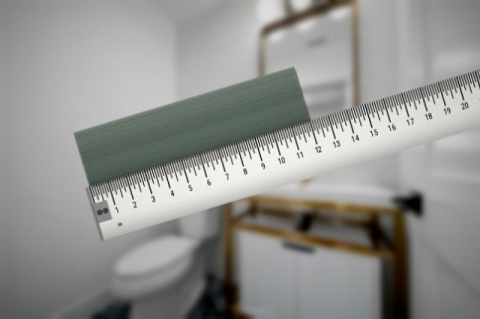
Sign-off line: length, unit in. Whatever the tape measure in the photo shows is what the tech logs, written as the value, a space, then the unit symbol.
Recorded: 12 in
